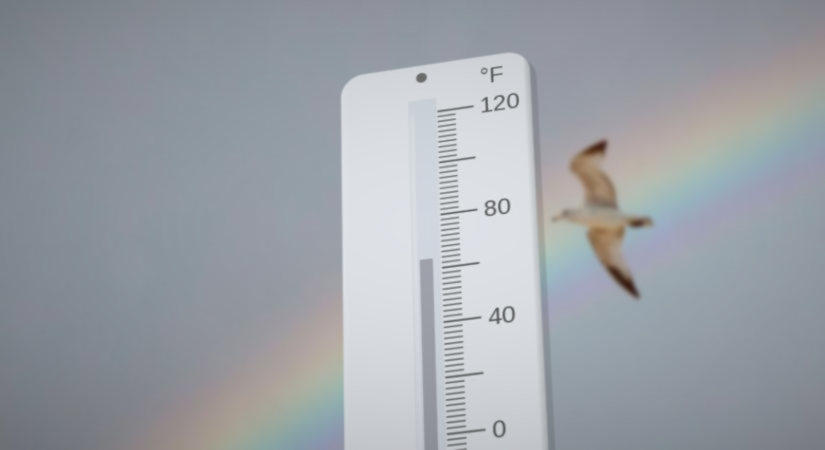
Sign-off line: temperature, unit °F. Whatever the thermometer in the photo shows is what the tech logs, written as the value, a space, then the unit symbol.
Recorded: 64 °F
